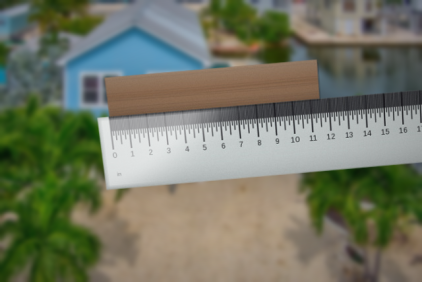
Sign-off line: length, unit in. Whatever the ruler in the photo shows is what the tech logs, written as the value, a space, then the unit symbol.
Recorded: 11.5 in
